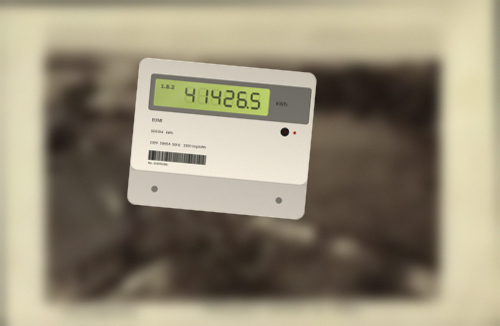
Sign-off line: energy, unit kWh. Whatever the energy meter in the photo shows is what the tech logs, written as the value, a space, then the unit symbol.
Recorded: 41426.5 kWh
